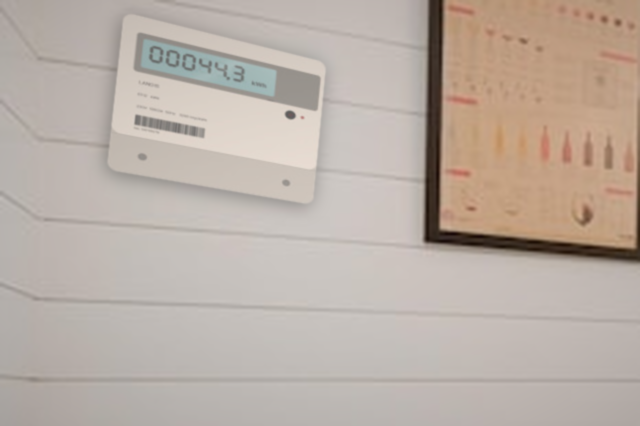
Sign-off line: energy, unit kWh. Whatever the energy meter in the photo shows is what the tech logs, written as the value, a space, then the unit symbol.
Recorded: 44.3 kWh
